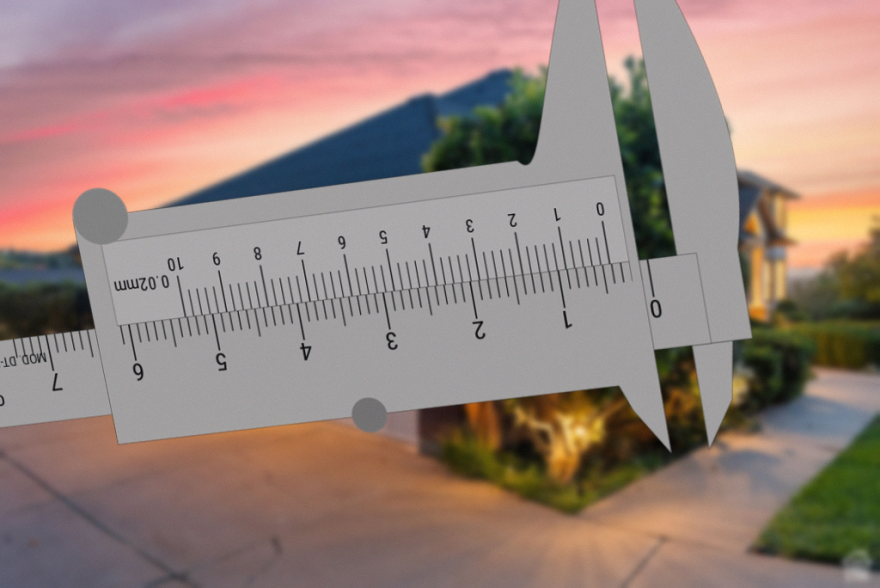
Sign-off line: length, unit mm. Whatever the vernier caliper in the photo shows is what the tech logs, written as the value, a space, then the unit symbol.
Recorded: 4.2 mm
